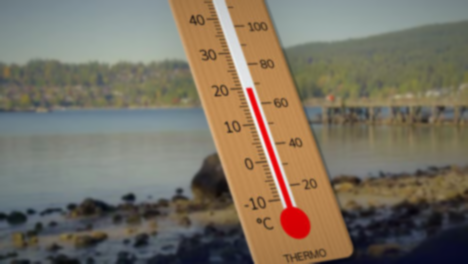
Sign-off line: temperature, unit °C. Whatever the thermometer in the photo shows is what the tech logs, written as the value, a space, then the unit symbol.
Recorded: 20 °C
